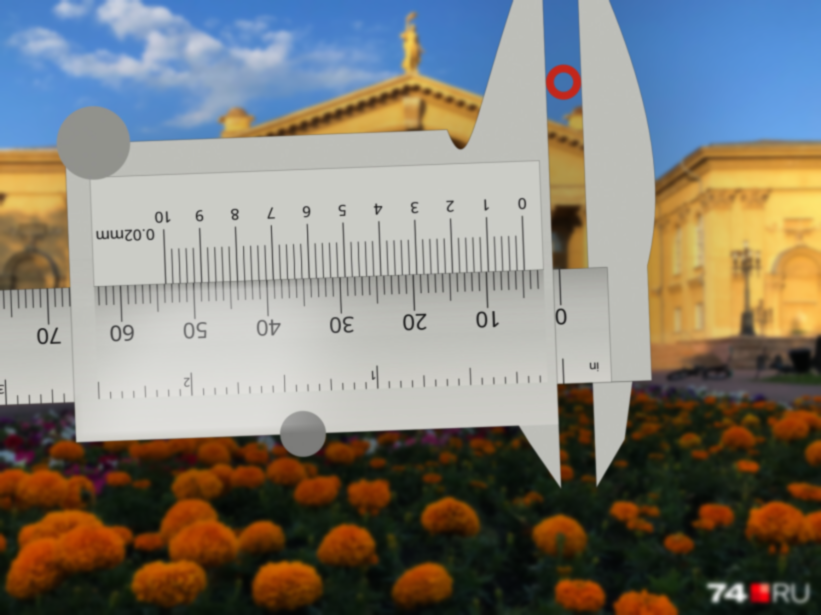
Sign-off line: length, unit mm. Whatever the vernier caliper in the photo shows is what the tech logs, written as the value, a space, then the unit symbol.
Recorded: 4.8 mm
